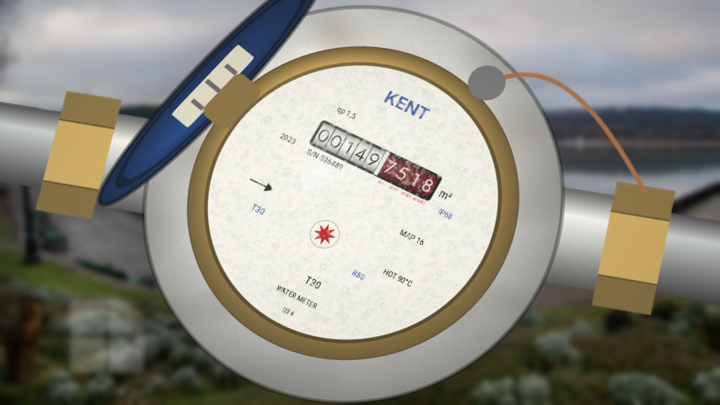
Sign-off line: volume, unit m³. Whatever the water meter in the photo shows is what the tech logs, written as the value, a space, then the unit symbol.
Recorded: 149.7518 m³
